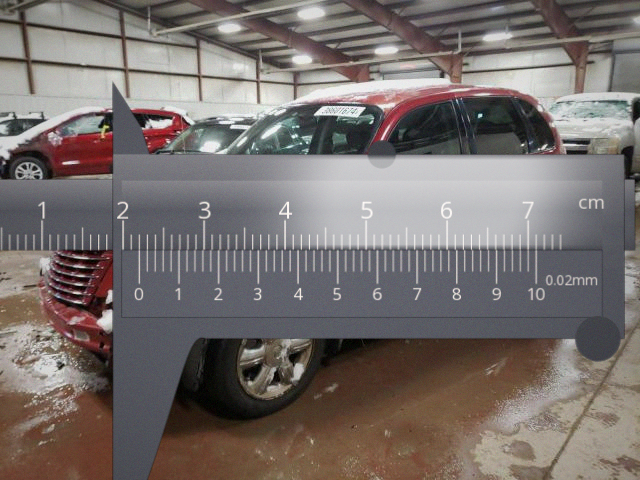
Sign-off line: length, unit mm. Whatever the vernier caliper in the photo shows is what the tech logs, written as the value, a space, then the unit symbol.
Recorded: 22.0 mm
